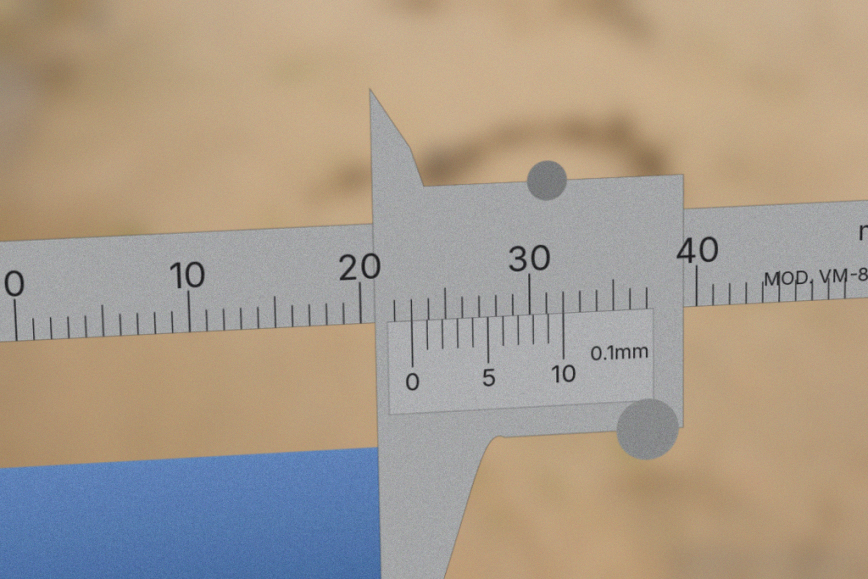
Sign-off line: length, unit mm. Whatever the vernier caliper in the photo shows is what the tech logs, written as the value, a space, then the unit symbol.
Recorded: 23.0 mm
